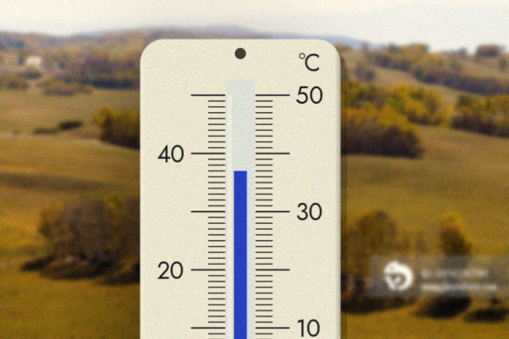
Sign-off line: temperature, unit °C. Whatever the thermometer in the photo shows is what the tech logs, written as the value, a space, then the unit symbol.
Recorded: 37 °C
